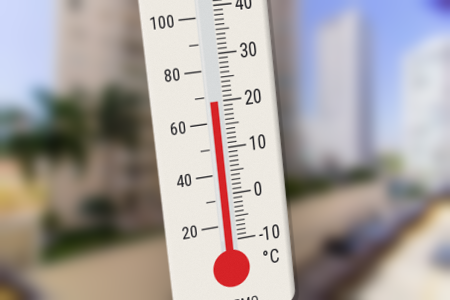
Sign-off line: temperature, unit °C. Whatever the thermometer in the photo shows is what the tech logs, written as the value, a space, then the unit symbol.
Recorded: 20 °C
